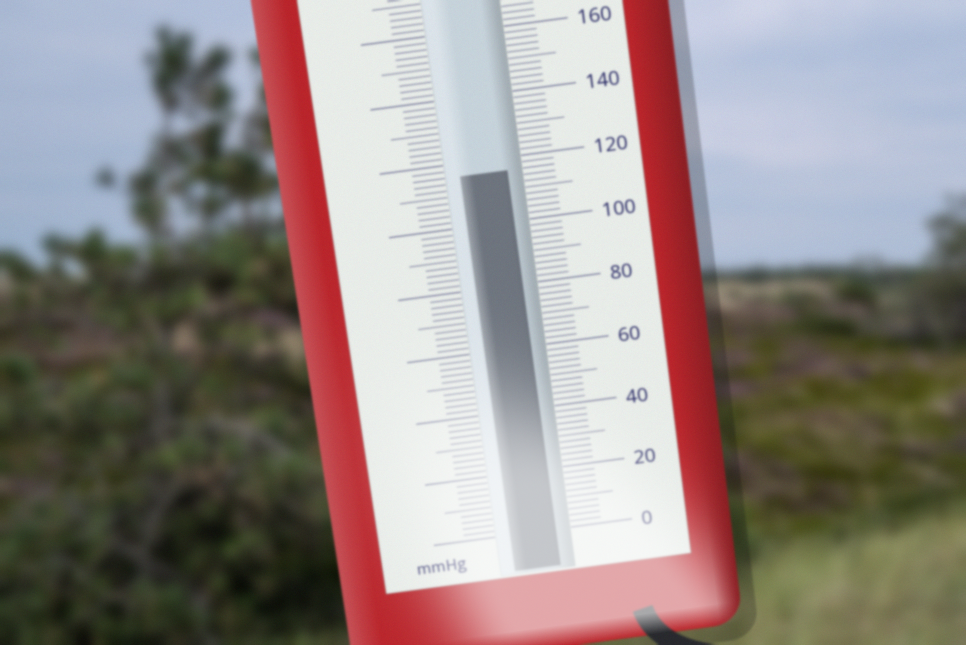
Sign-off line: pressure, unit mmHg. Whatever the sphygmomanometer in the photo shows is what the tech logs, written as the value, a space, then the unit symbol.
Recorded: 116 mmHg
